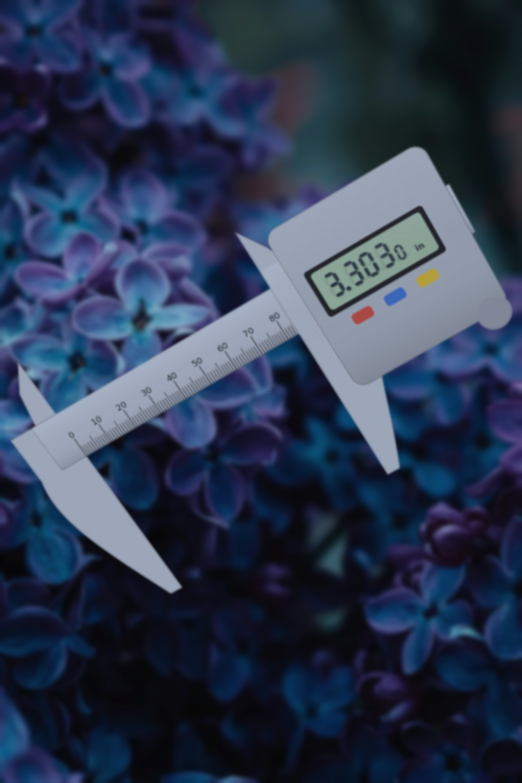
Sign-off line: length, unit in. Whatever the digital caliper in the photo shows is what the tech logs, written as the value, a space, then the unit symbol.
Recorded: 3.3030 in
